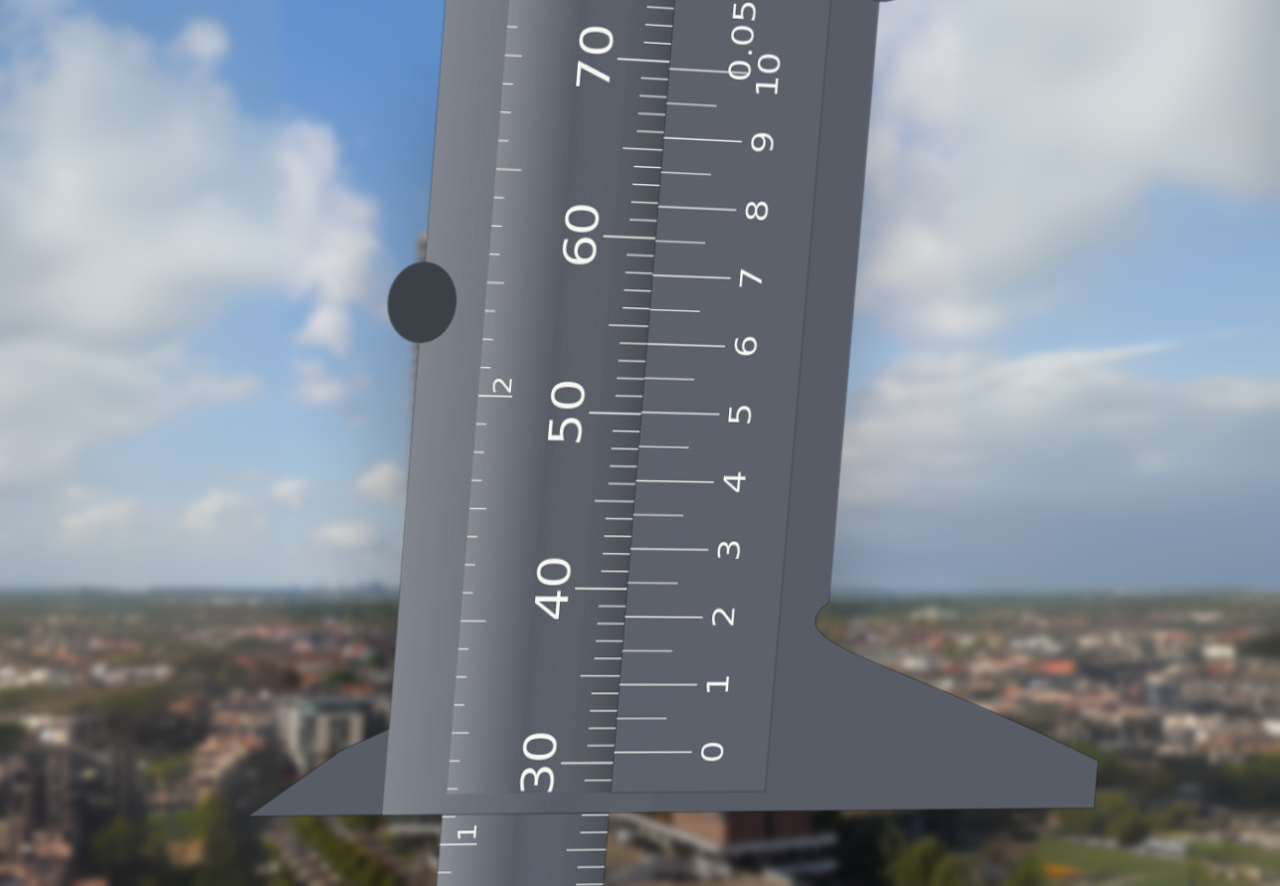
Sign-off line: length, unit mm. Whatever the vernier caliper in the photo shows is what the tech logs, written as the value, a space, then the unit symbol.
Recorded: 30.6 mm
